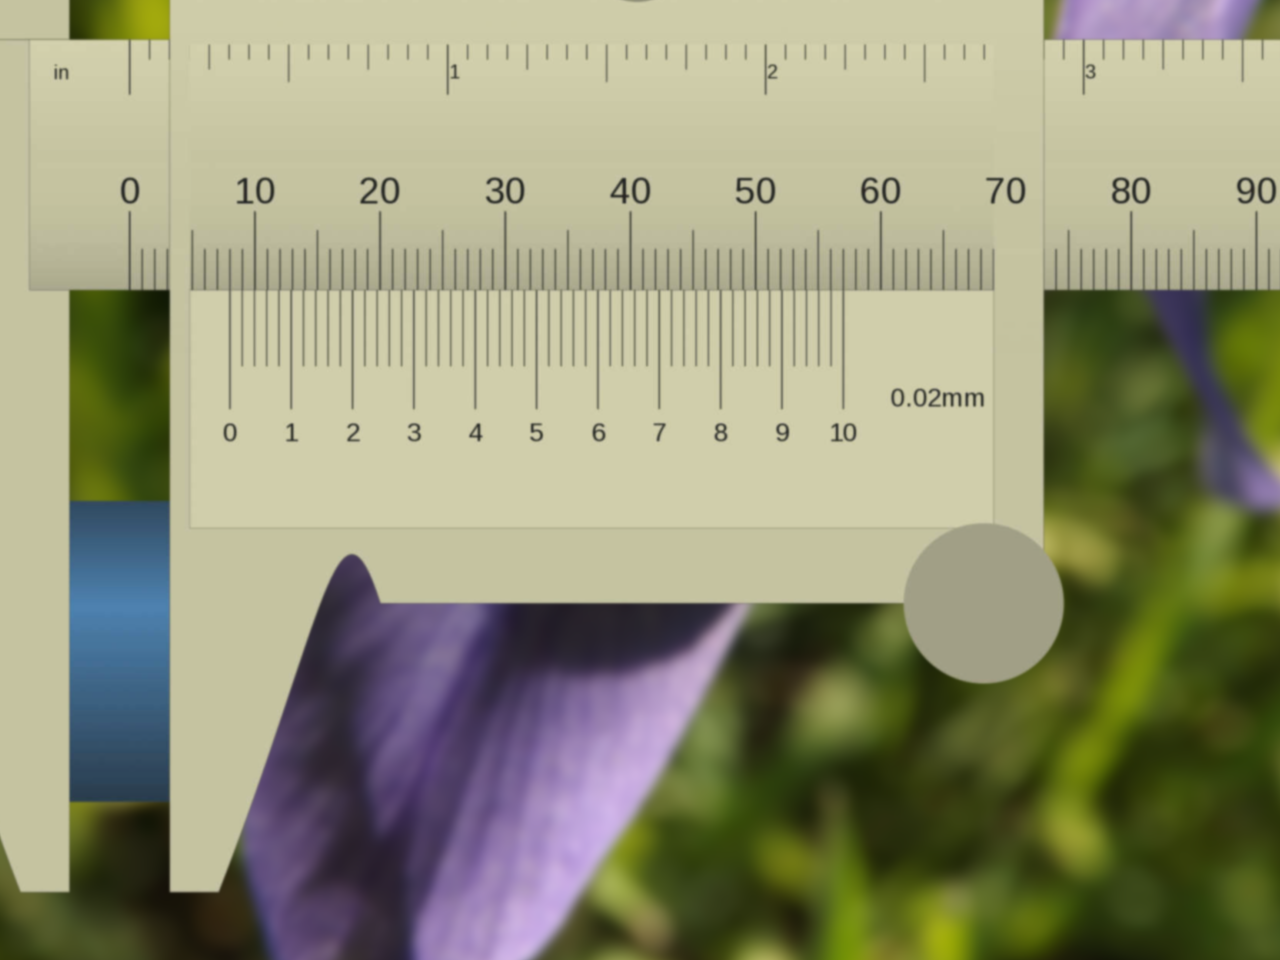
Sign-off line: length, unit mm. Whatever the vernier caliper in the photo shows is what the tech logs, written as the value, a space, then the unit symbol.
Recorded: 8.0 mm
